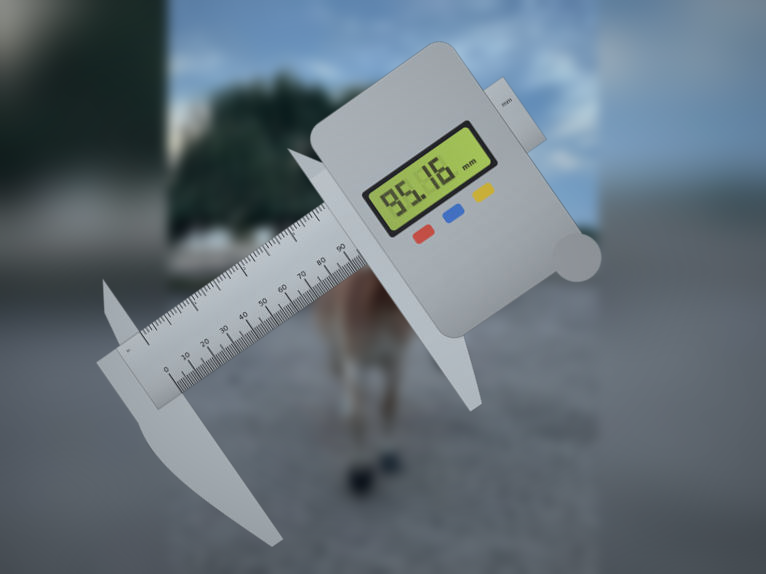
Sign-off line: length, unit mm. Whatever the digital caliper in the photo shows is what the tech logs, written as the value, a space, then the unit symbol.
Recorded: 95.16 mm
